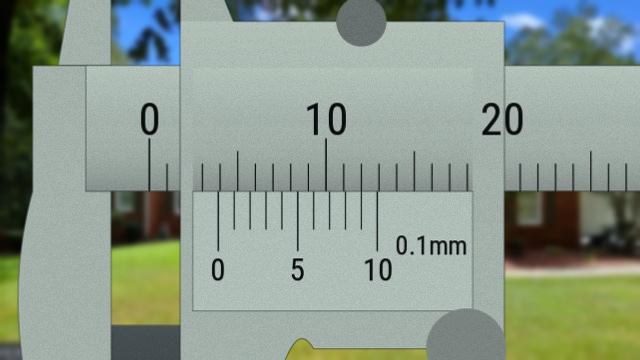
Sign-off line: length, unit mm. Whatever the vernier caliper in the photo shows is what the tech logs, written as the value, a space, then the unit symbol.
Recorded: 3.9 mm
